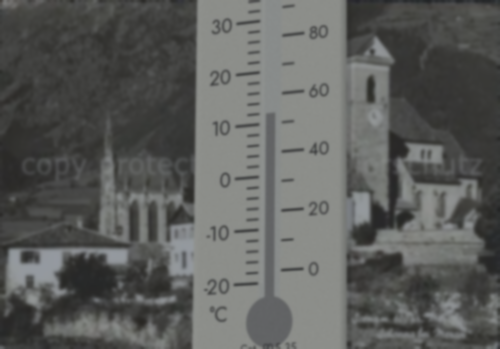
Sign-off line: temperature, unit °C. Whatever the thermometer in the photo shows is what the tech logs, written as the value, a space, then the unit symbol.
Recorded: 12 °C
